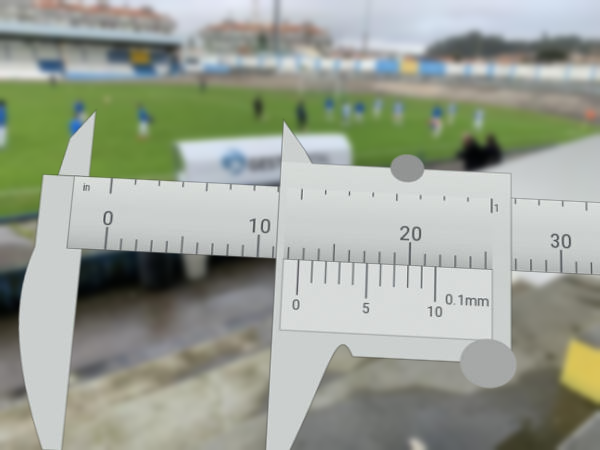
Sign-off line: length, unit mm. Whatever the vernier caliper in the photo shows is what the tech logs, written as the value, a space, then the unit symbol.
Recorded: 12.7 mm
